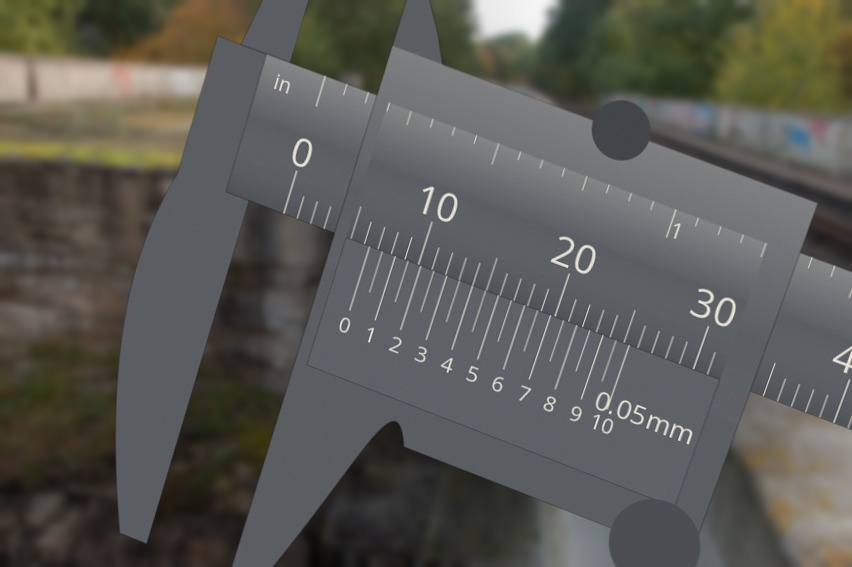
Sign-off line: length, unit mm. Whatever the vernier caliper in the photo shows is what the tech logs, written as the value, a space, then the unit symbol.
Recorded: 6.4 mm
